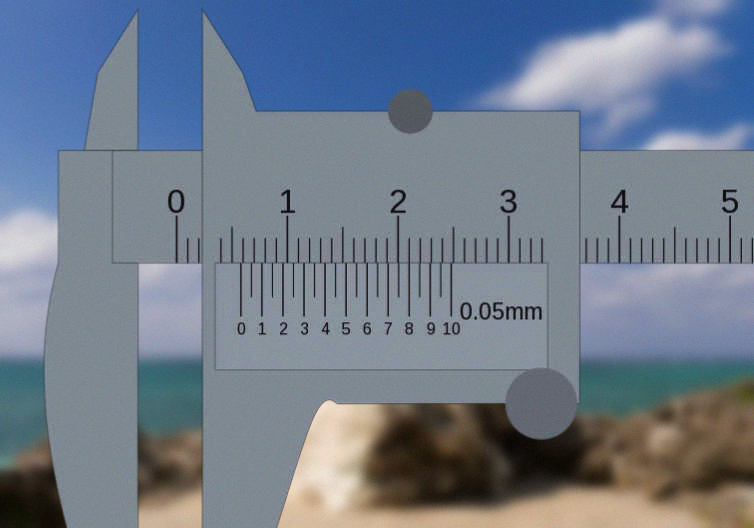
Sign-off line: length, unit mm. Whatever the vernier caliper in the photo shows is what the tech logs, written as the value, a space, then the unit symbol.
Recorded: 5.8 mm
